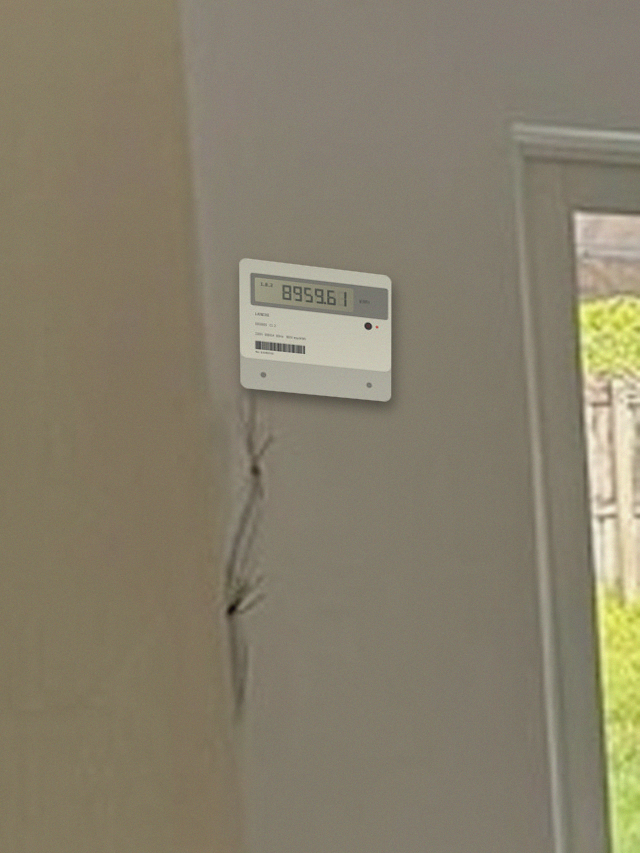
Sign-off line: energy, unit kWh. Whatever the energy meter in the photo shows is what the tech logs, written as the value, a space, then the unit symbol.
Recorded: 8959.61 kWh
